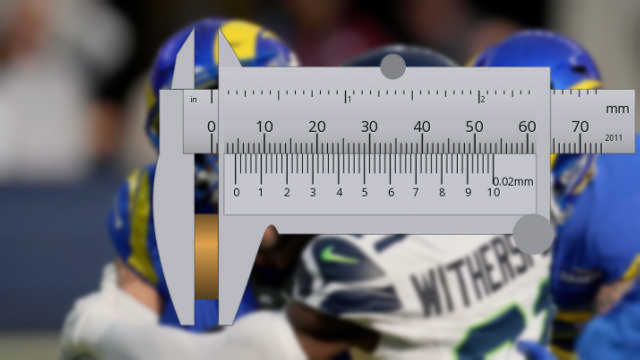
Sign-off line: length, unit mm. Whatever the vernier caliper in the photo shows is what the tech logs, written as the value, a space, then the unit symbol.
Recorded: 4.5 mm
